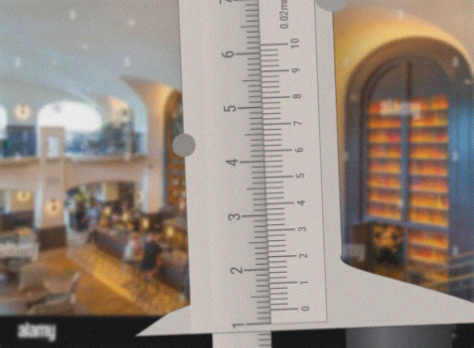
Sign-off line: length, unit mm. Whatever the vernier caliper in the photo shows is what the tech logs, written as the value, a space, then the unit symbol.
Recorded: 12.5 mm
